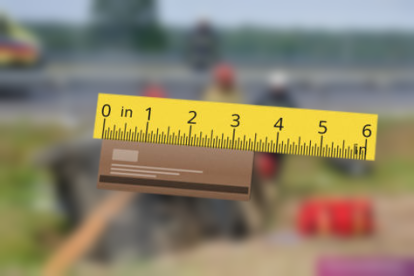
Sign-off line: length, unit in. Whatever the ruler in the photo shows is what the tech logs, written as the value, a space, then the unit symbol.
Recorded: 3.5 in
